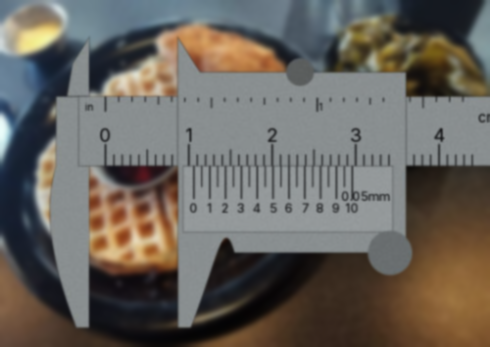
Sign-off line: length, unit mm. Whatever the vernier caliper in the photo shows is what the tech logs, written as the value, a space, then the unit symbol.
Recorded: 10.6 mm
